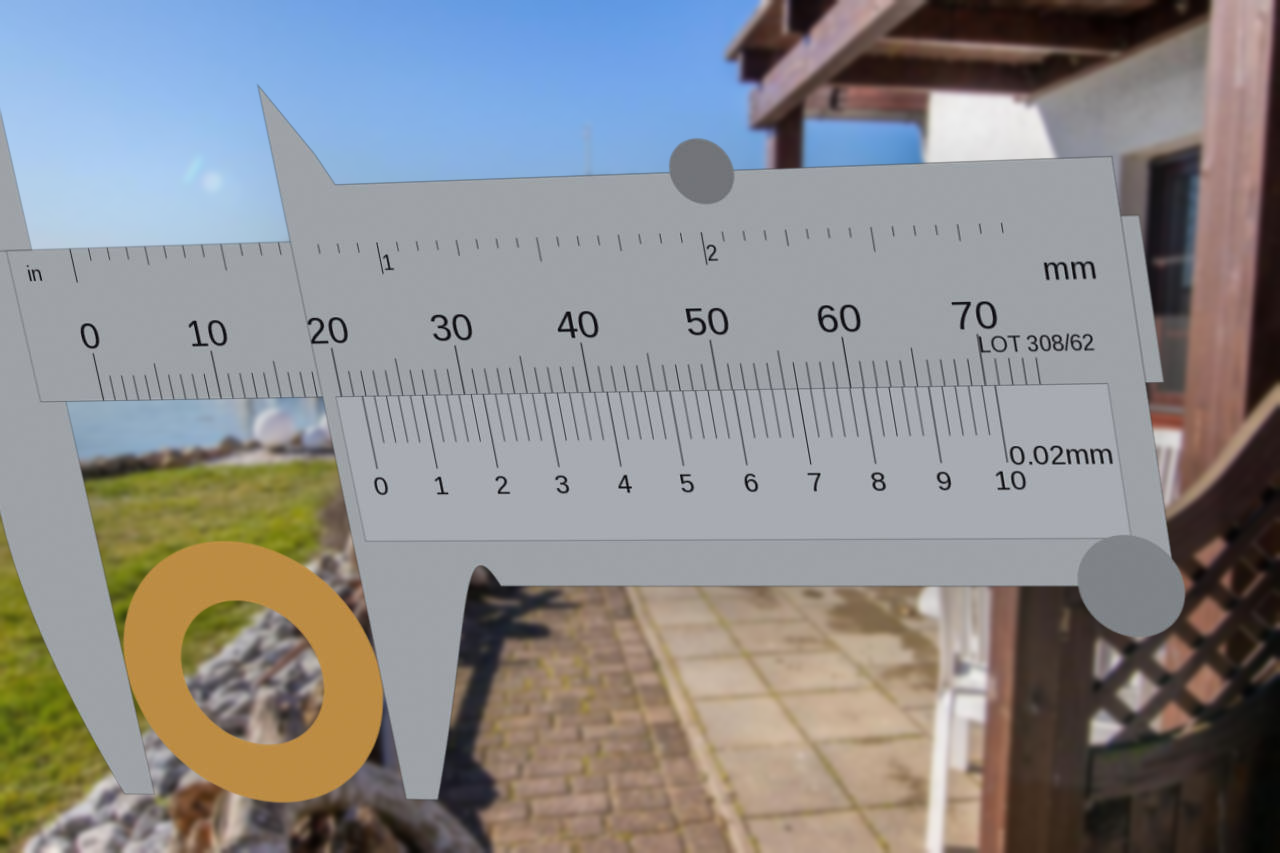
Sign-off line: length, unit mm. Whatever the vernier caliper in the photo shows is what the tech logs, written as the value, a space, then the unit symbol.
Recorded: 21.7 mm
